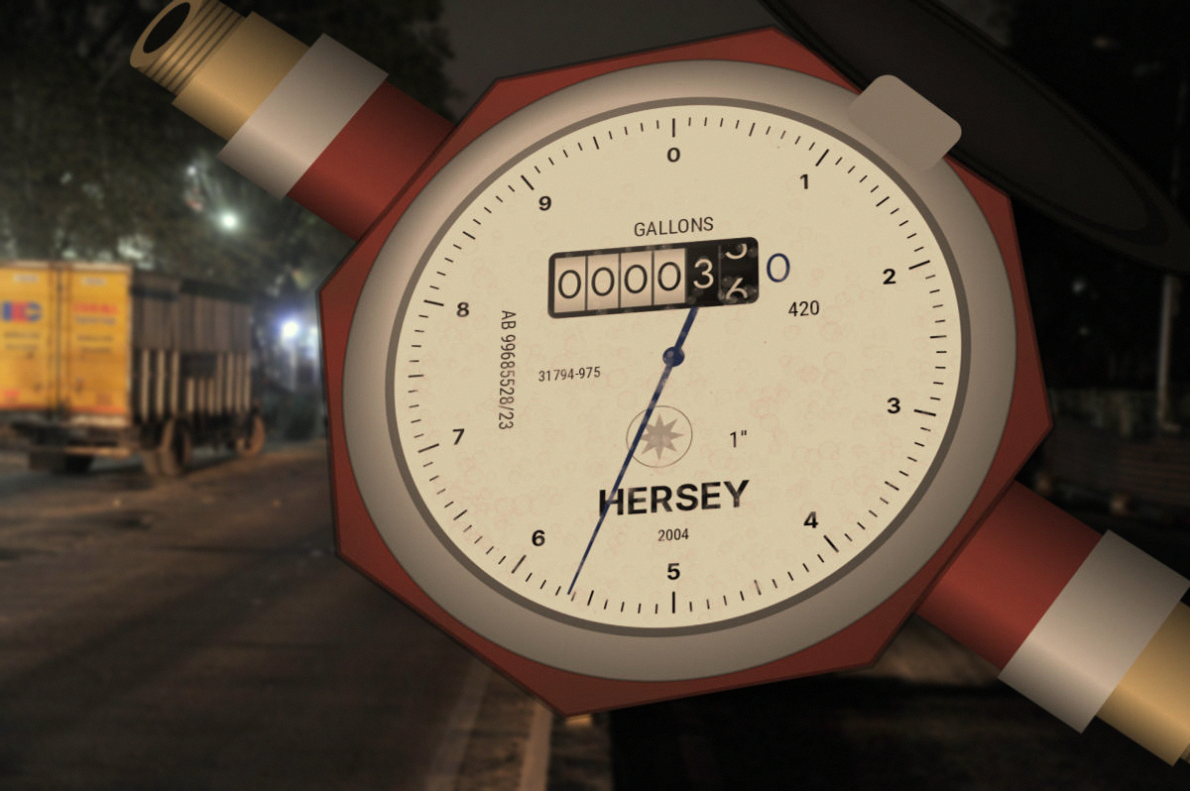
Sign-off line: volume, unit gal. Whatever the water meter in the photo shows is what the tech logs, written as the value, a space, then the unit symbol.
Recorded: 355.6 gal
